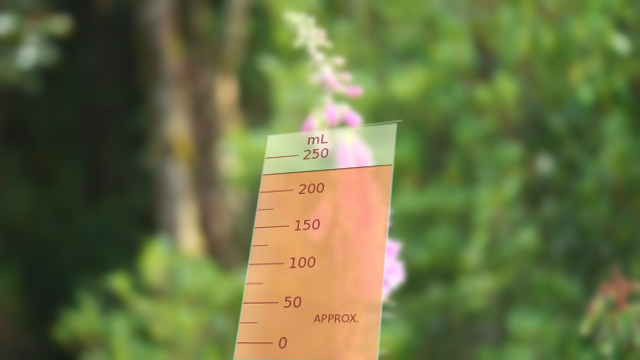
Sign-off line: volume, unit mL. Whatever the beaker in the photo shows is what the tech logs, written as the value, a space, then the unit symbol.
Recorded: 225 mL
